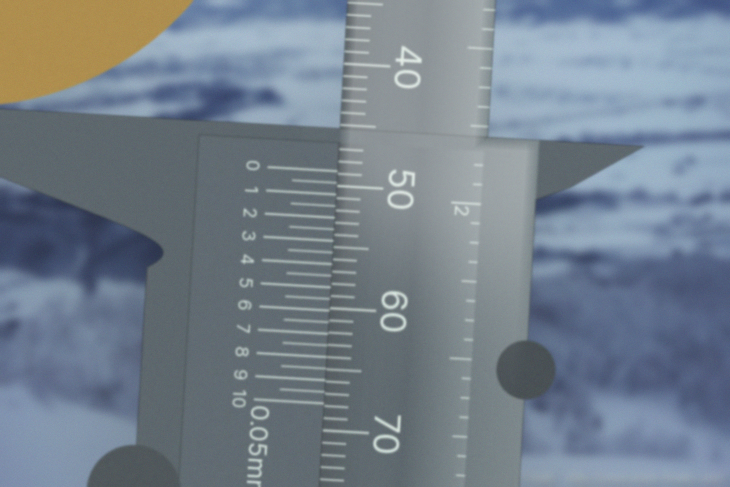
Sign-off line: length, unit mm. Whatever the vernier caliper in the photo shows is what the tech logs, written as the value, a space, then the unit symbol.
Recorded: 48.8 mm
